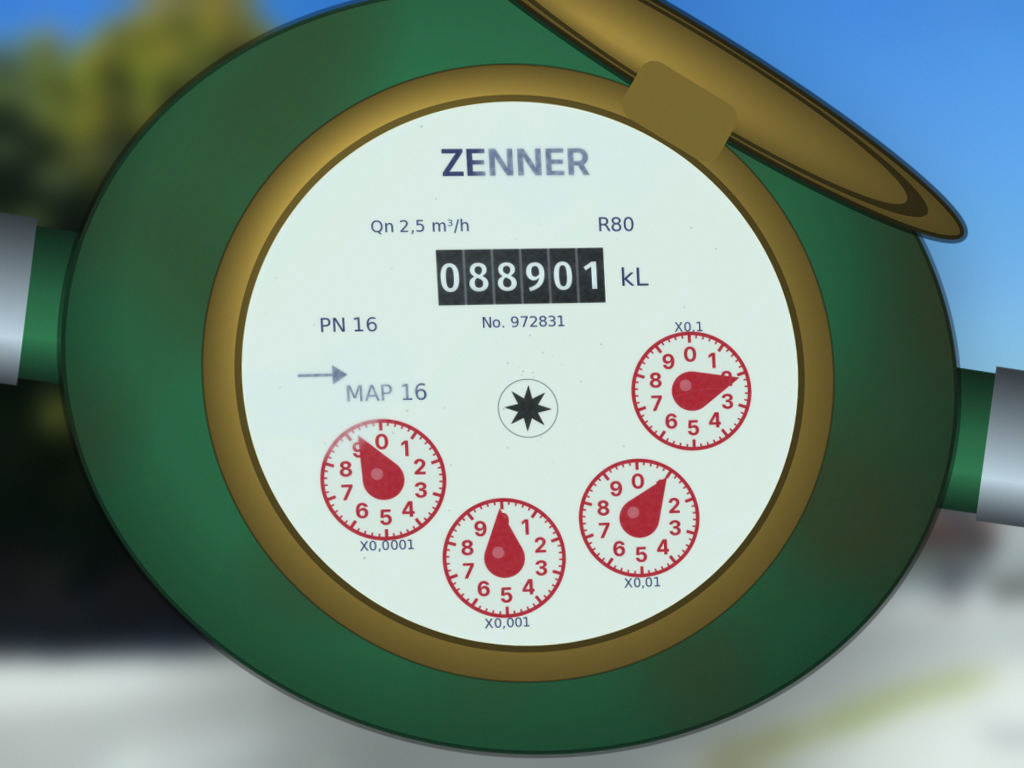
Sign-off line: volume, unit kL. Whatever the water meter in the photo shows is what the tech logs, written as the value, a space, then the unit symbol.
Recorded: 88901.2099 kL
